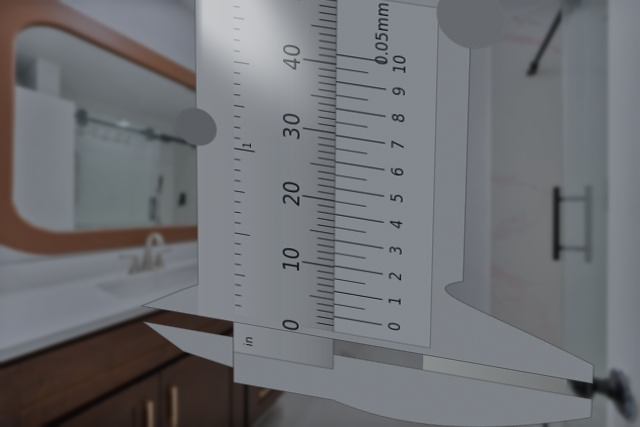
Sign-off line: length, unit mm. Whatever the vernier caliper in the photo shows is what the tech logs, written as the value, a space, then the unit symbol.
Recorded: 2.4 mm
